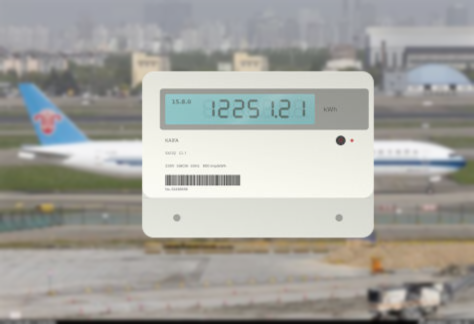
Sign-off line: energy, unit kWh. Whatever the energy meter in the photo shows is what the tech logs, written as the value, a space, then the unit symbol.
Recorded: 12251.21 kWh
